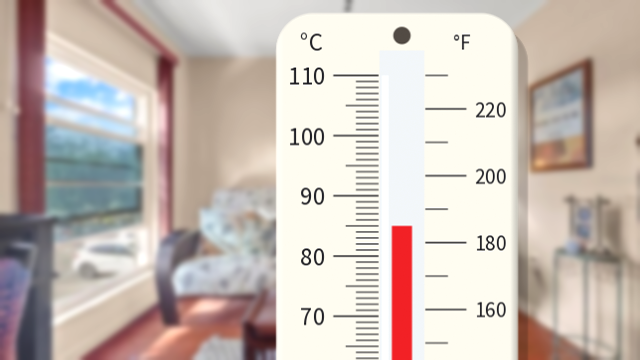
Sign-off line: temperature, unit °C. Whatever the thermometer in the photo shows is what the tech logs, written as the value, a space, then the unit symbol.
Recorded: 85 °C
